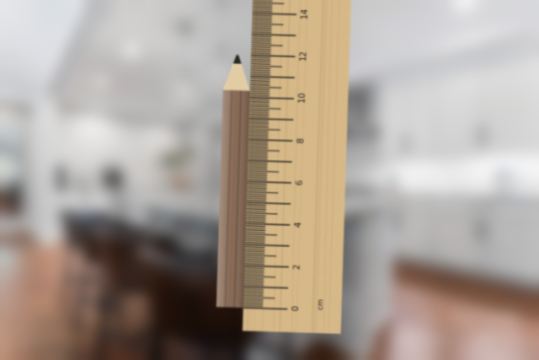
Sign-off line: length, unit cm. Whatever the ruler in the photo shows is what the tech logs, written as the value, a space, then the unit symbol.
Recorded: 12 cm
